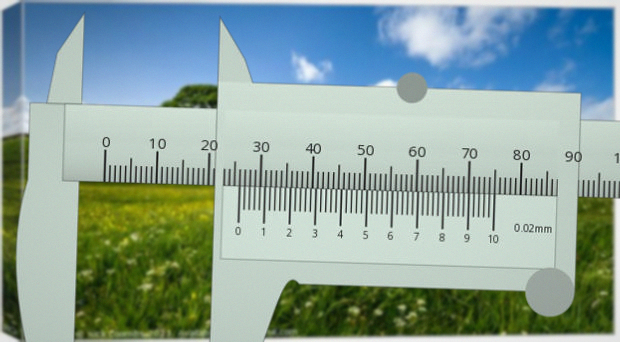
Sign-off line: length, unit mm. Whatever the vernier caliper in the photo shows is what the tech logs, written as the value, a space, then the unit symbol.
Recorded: 26.0 mm
